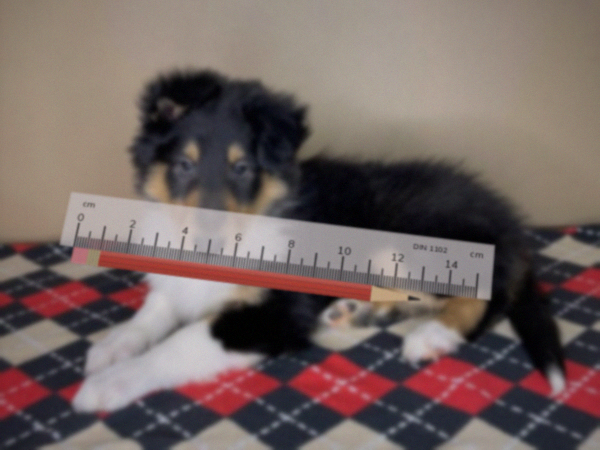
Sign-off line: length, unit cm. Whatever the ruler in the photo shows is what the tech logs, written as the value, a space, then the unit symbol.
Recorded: 13 cm
